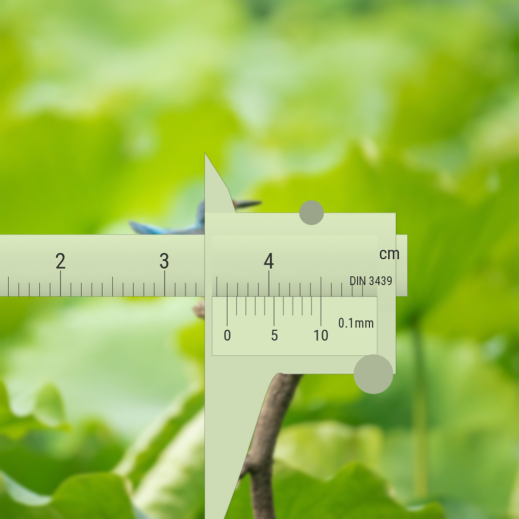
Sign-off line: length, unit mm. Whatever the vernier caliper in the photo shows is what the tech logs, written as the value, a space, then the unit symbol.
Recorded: 36.0 mm
